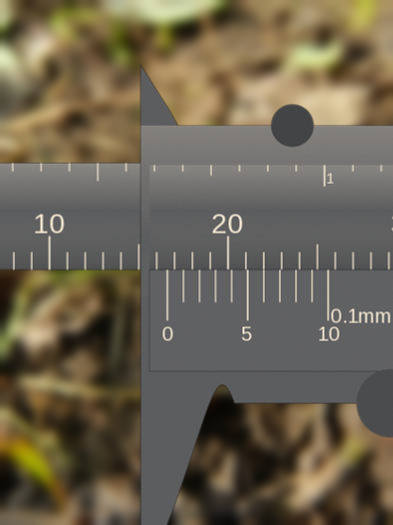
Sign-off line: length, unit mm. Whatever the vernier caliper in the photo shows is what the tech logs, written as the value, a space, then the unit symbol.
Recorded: 16.6 mm
